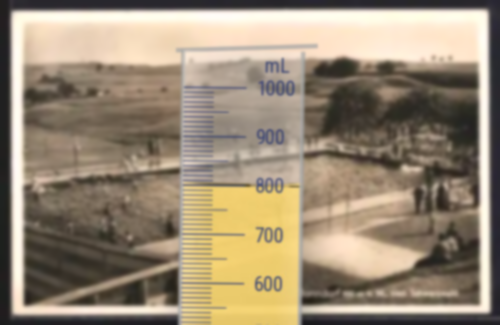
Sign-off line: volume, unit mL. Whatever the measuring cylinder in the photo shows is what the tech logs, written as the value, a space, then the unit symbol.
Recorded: 800 mL
